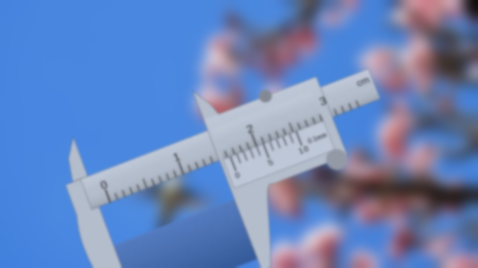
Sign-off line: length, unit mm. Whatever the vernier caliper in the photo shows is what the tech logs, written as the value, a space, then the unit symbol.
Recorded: 16.4 mm
